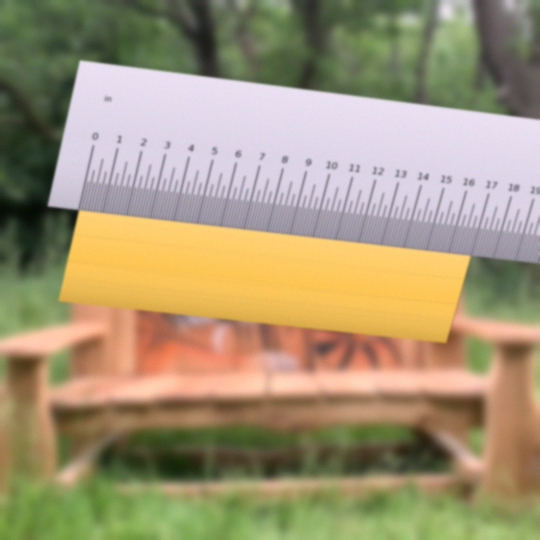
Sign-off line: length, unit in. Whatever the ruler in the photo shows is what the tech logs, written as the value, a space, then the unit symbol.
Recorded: 17 in
